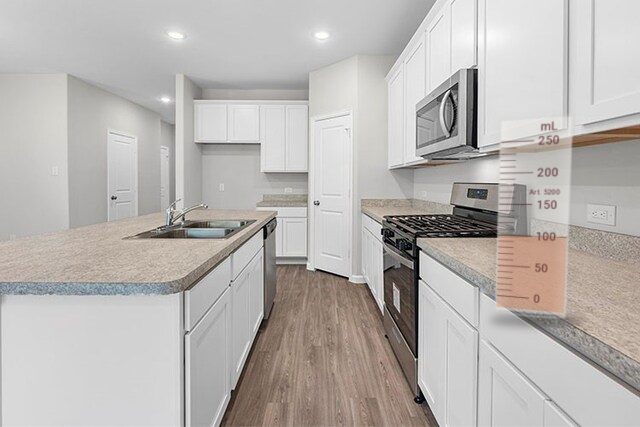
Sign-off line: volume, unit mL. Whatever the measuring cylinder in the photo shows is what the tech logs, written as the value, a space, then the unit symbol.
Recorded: 100 mL
